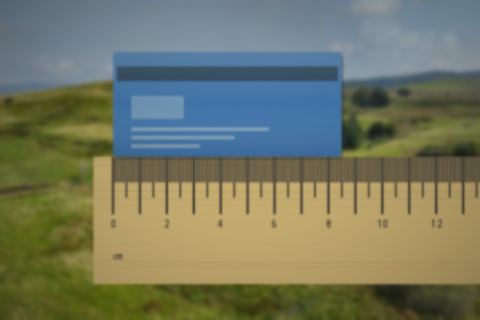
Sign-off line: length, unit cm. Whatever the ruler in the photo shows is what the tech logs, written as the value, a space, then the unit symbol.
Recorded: 8.5 cm
